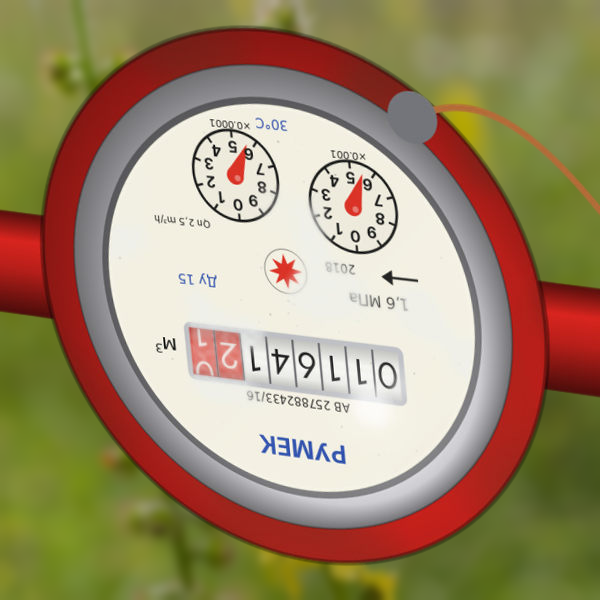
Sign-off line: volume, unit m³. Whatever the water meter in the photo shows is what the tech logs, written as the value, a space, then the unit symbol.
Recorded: 11641.2055 m³
